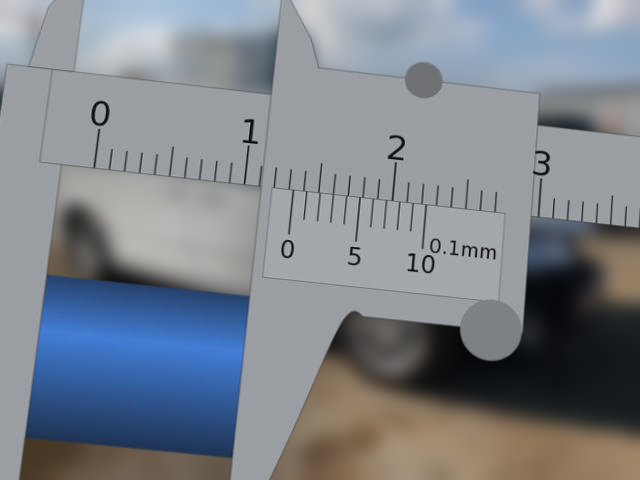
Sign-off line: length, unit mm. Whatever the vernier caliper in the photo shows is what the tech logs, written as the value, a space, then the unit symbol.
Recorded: 13.3 mm
